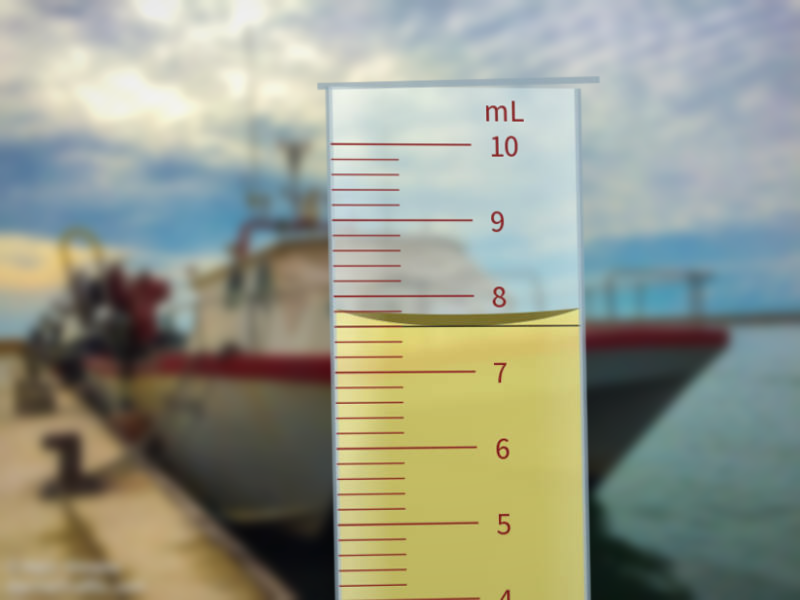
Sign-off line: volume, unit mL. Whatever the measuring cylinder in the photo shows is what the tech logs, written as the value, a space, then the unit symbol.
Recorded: 7.6 mL
